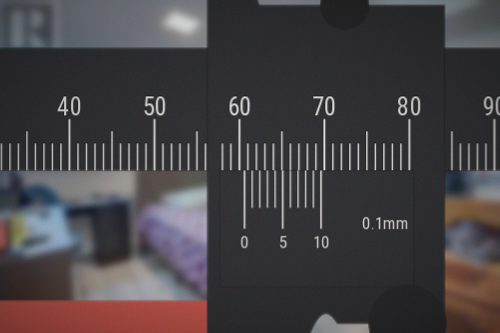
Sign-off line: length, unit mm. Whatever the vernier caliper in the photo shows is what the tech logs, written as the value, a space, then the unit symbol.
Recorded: 60.6 mm
